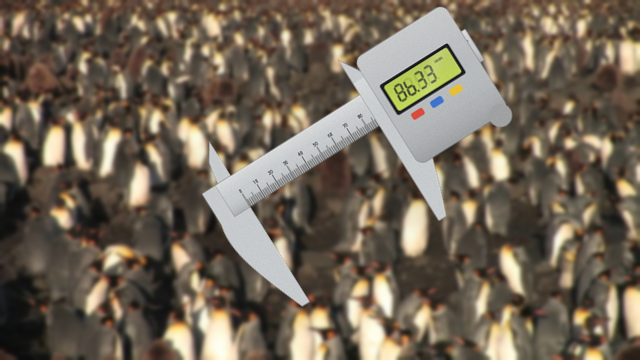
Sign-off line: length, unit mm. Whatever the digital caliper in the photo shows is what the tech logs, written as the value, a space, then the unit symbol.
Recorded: 86.33 mm
